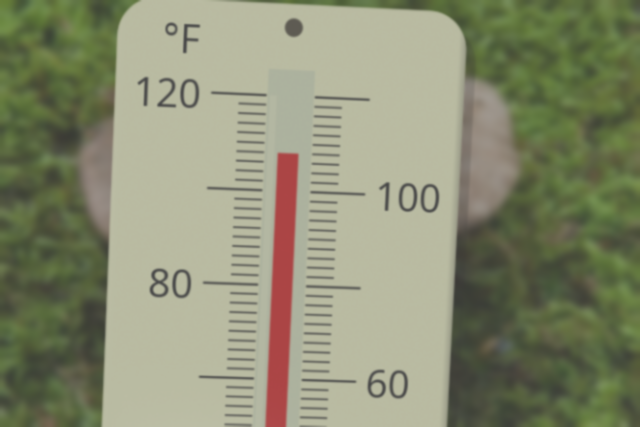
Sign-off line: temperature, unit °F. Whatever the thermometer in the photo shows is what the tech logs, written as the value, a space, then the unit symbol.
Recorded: 108 °F
